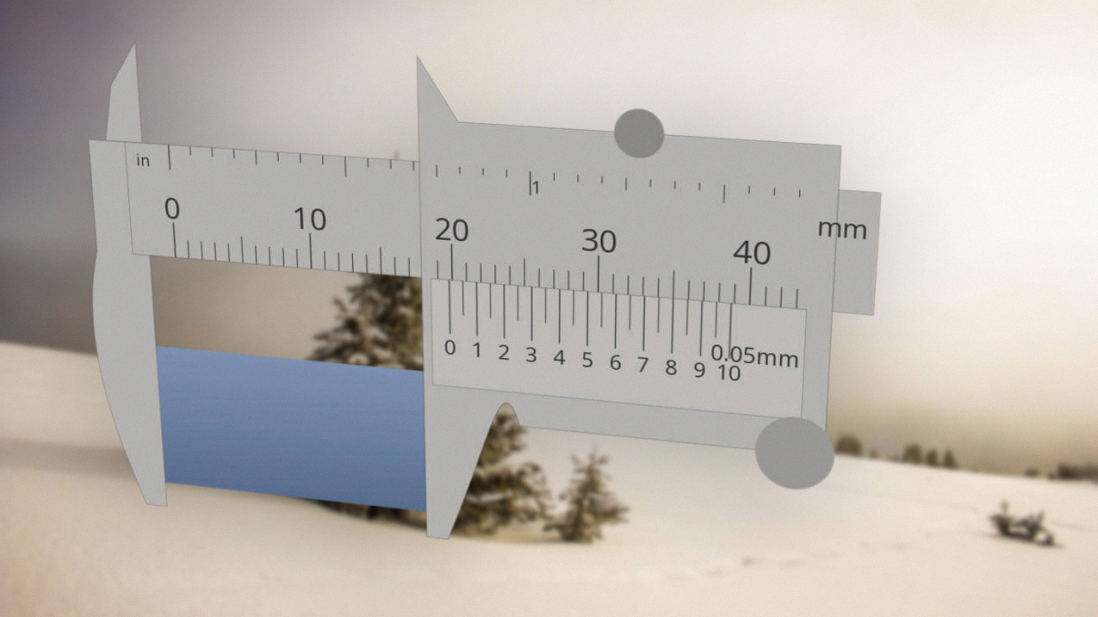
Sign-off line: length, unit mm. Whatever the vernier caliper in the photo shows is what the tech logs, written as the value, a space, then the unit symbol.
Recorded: 19.8 mm
